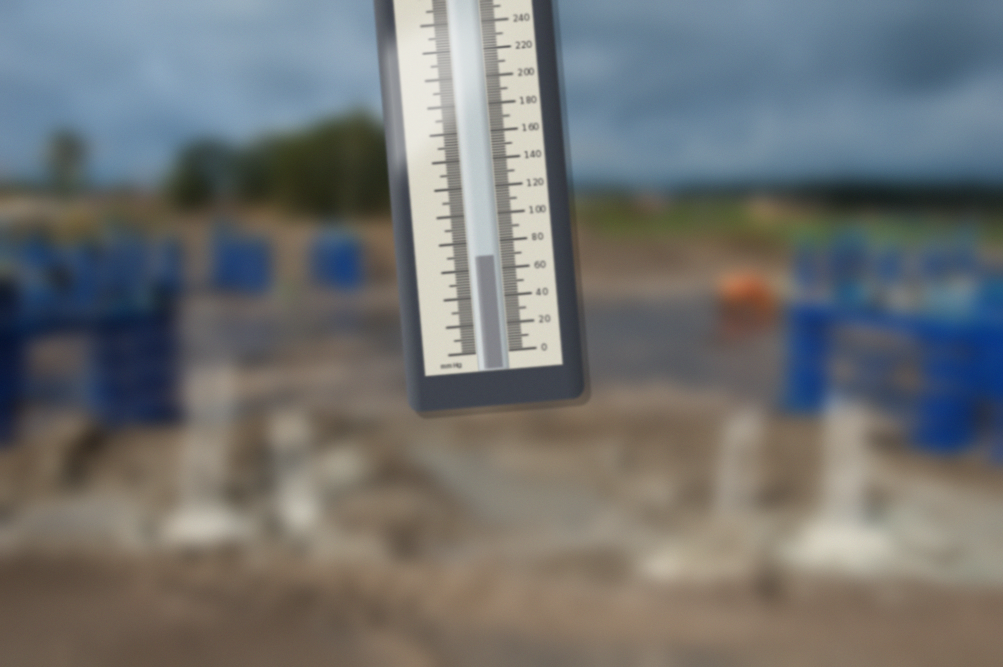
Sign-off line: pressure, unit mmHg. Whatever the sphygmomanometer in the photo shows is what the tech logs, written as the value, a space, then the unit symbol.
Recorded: 70 mmHg
